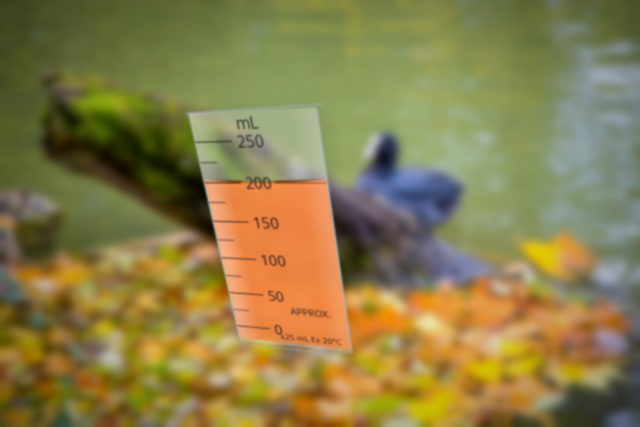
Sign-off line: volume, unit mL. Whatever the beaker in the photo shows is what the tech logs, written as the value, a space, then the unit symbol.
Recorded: 200 mL
